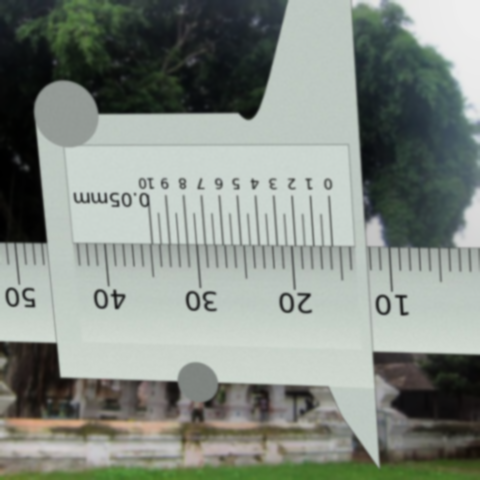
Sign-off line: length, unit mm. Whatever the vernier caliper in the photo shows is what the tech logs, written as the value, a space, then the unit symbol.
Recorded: 15.8 mm
